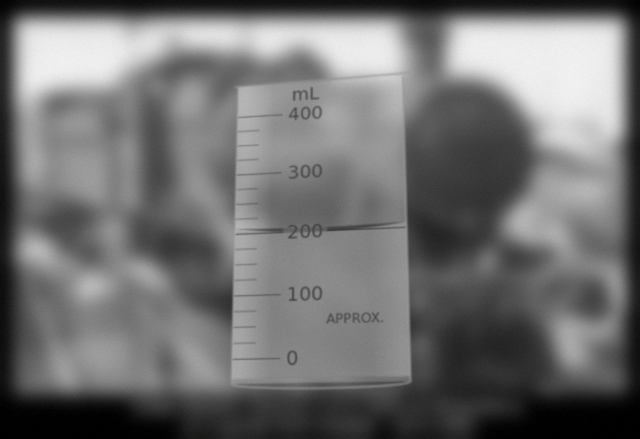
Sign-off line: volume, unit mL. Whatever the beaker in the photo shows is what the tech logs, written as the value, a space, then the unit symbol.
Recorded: 200 mL
